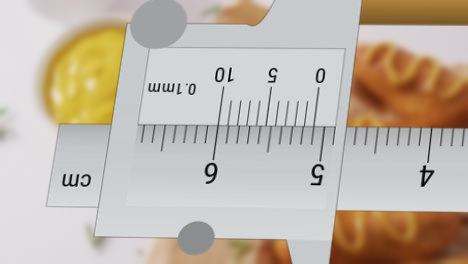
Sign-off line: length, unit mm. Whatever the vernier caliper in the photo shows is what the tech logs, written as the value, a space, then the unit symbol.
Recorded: 51.0 mm
